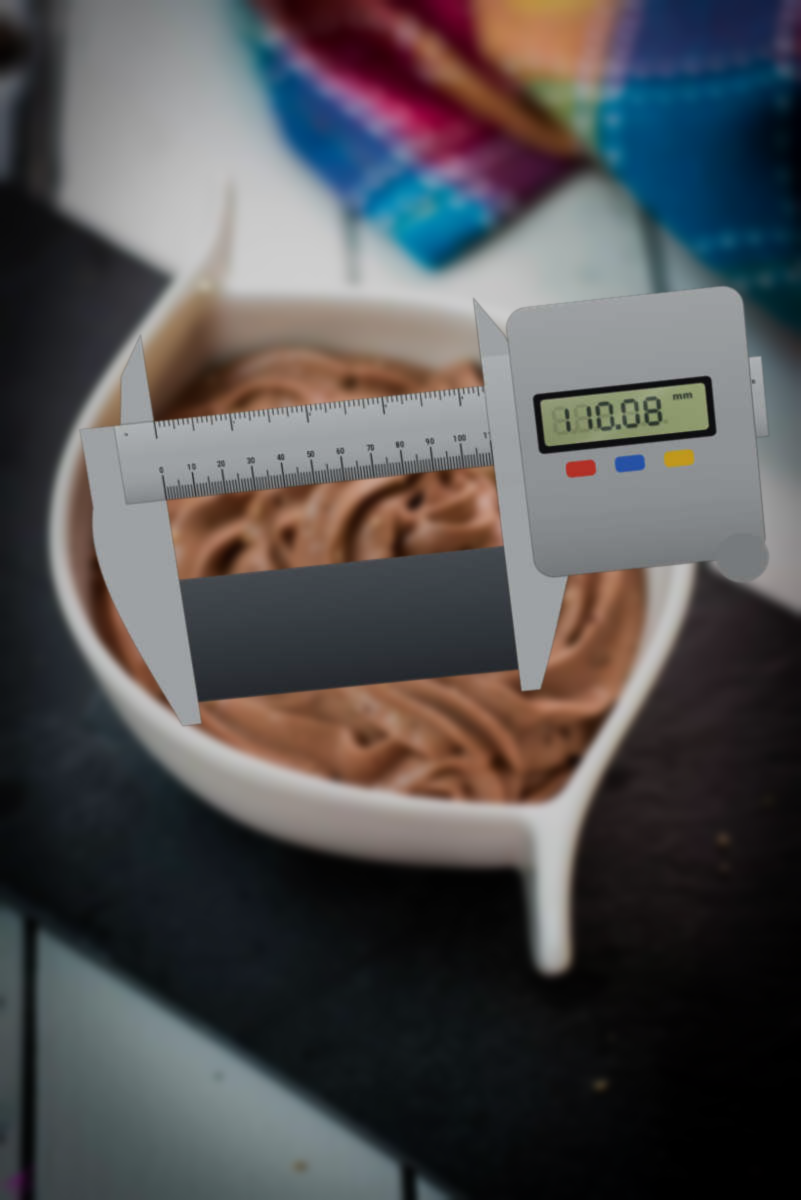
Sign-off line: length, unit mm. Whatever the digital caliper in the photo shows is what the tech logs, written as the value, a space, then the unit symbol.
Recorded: 110.08 mm
